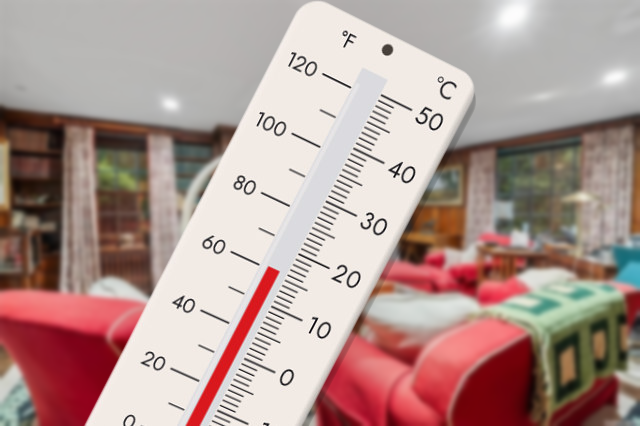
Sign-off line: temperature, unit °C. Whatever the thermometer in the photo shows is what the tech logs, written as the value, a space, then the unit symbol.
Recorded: 16 °C
